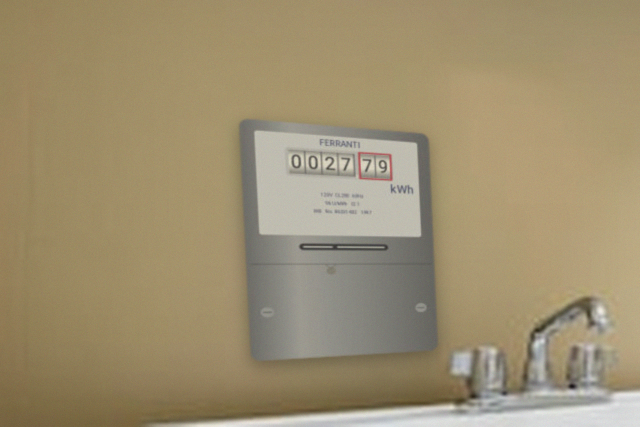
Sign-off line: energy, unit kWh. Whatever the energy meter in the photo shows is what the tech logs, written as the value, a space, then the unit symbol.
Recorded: 27.79 kWh
